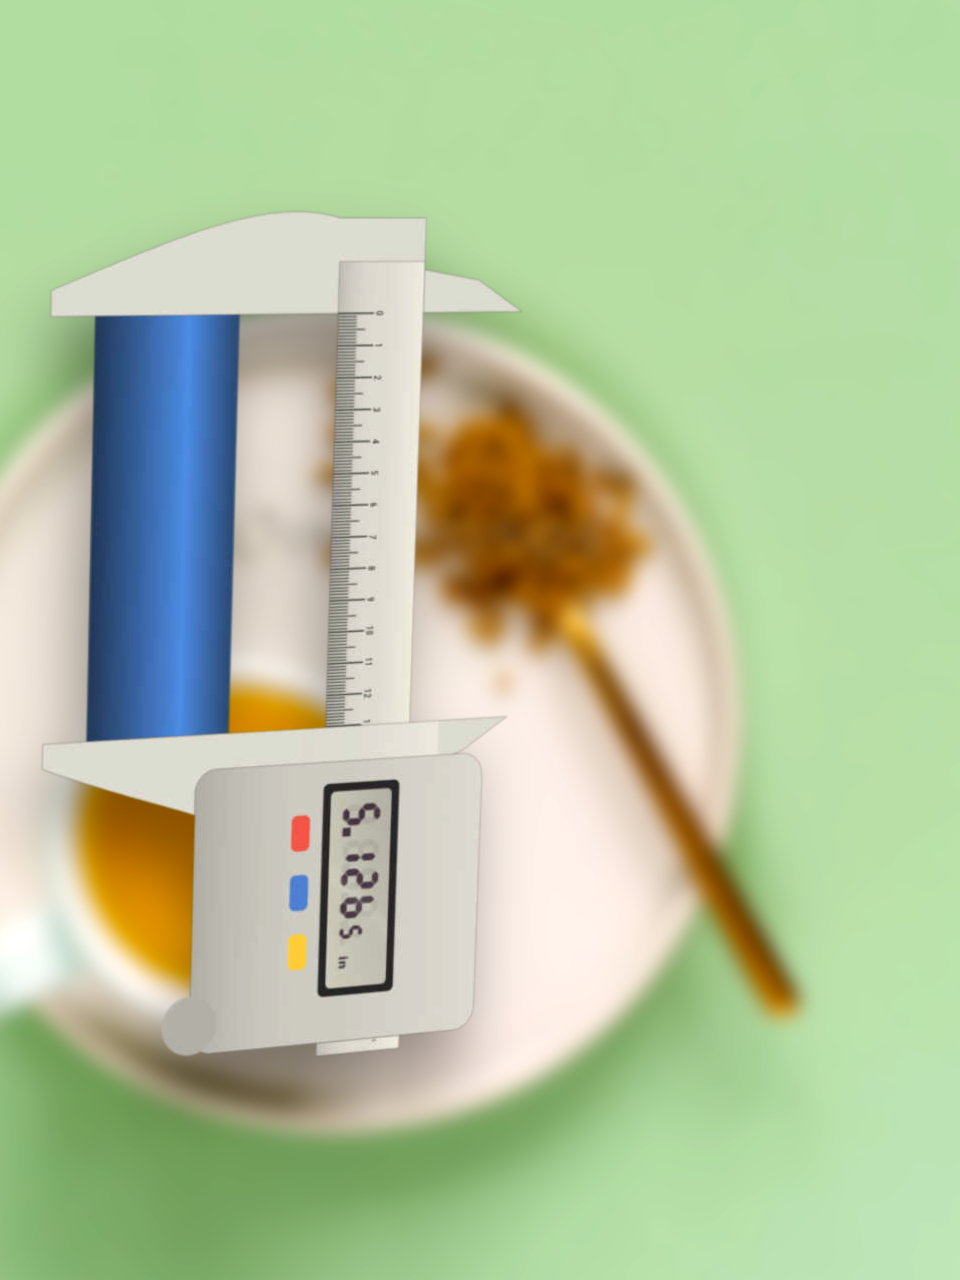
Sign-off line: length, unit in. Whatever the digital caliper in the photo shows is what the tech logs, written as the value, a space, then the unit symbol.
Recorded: 5.1265 in
